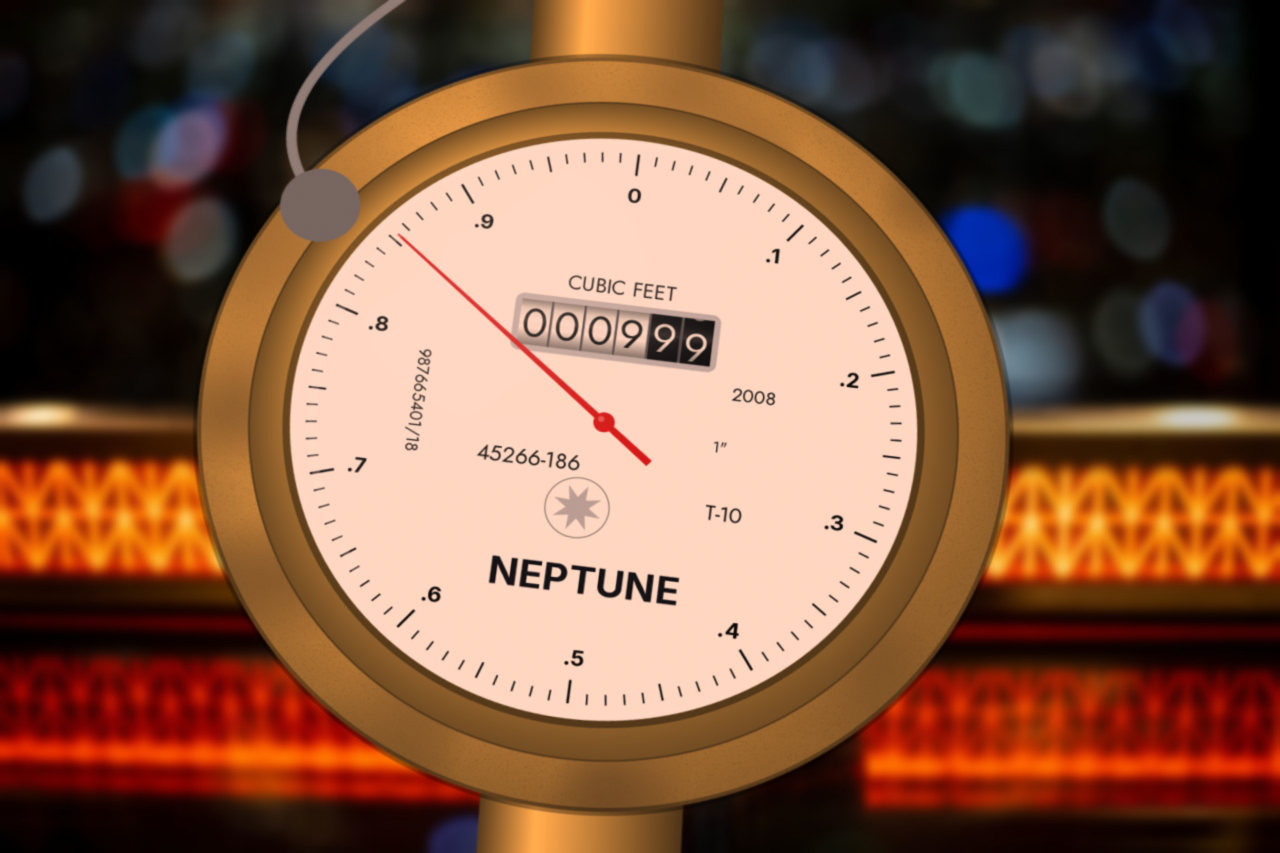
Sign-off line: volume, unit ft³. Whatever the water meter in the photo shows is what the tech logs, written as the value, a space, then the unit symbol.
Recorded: 998.85 ft³
